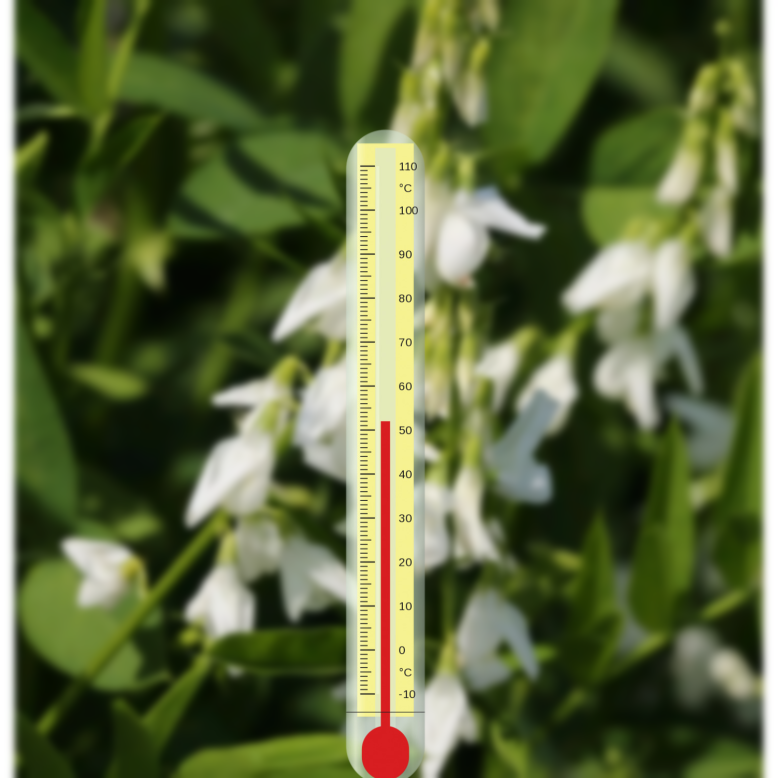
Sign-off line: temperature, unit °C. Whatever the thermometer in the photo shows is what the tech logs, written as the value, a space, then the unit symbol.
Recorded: 52 °C
